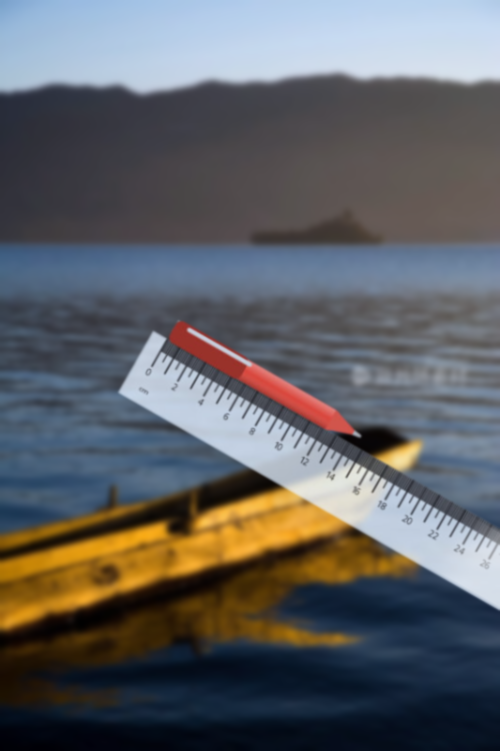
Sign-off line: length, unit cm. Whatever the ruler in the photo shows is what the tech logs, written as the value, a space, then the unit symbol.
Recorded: 14.5 cm
